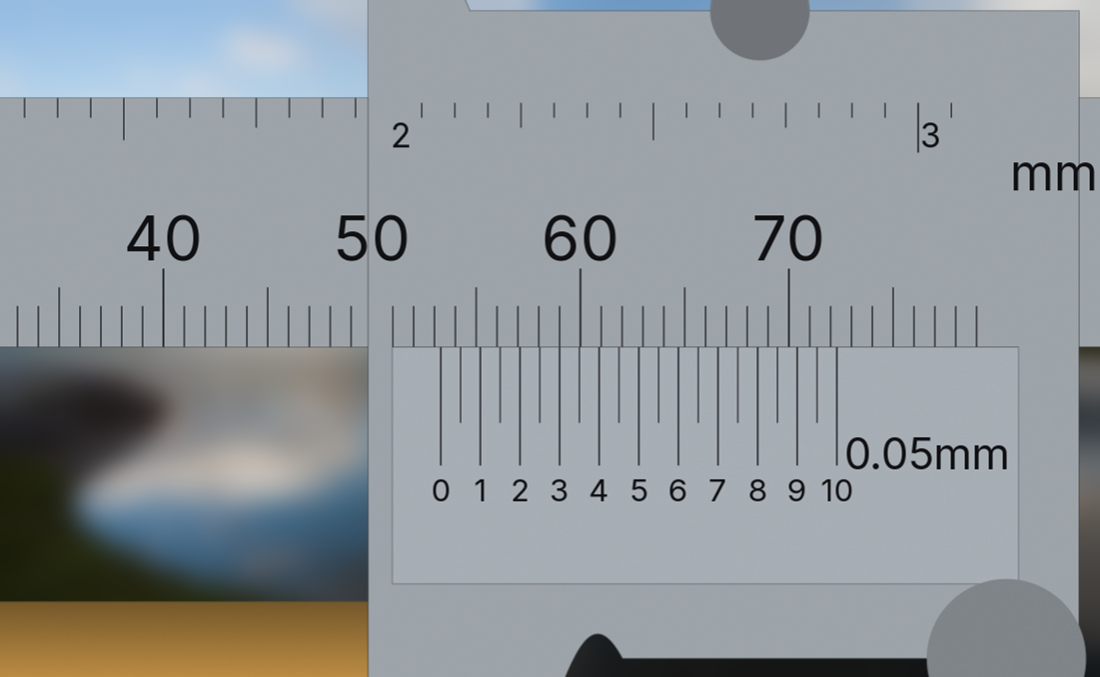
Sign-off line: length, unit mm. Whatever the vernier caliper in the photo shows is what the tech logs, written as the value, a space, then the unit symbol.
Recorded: 53.3 mm
